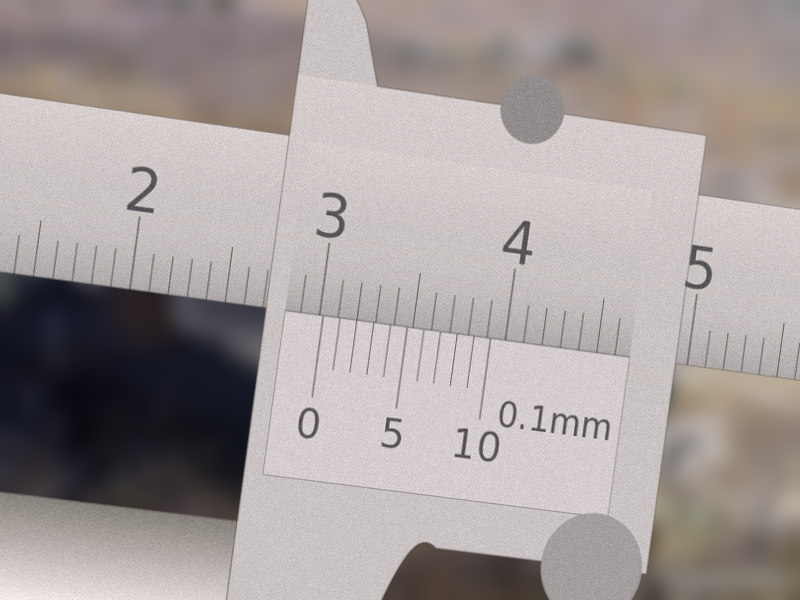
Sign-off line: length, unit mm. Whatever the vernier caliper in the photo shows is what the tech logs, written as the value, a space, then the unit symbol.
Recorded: 30.2 mm
